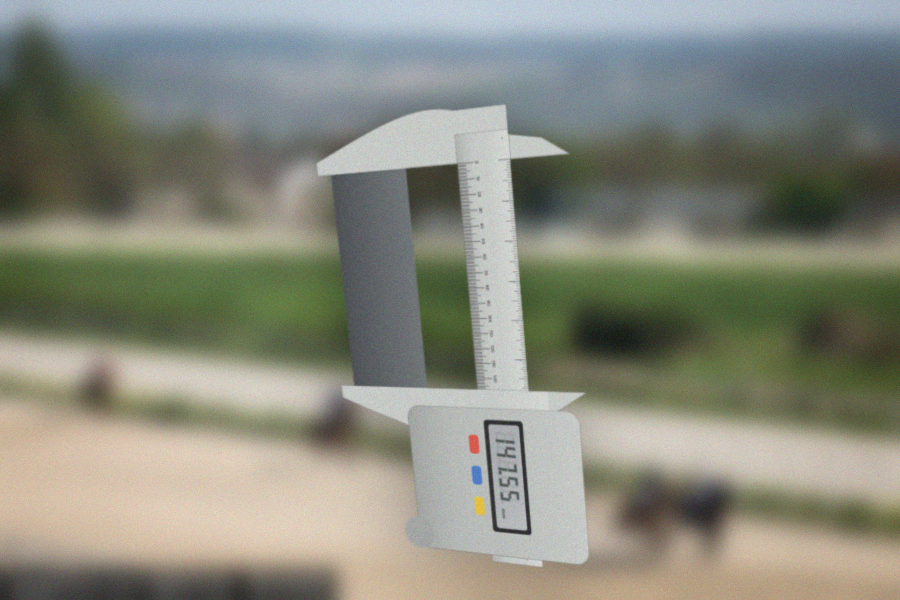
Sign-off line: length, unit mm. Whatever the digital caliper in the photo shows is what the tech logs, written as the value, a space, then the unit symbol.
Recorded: 147.55 mm
